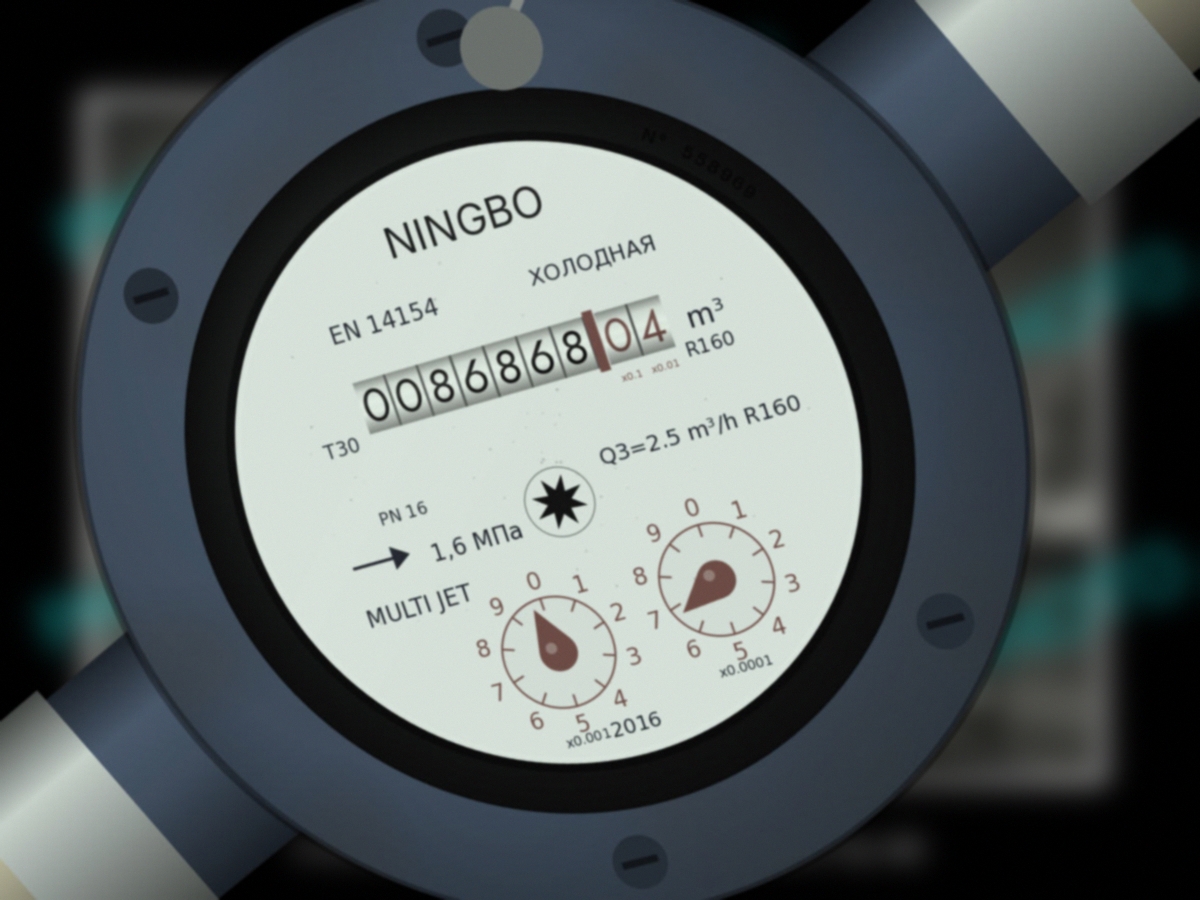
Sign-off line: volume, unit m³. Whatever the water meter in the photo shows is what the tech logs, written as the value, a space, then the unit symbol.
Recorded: 86868.0396 m³
